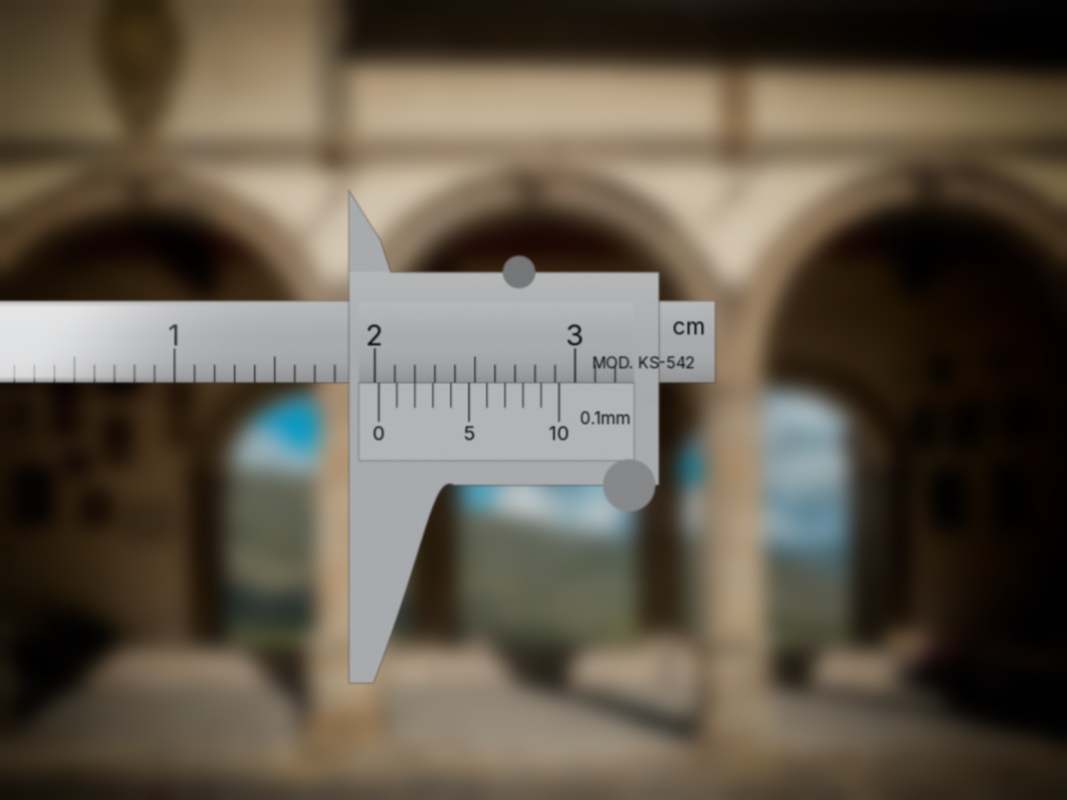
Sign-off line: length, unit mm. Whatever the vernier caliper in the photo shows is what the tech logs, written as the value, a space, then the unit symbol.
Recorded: 20.2 mm
